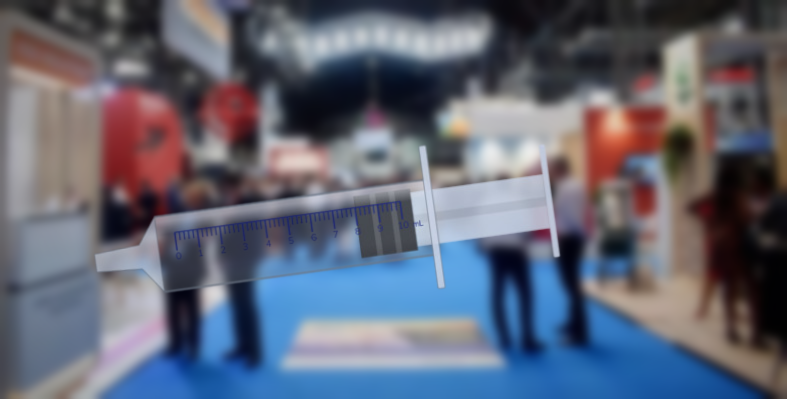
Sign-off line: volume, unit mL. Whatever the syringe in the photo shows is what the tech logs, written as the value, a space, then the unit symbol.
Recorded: 8 mL
